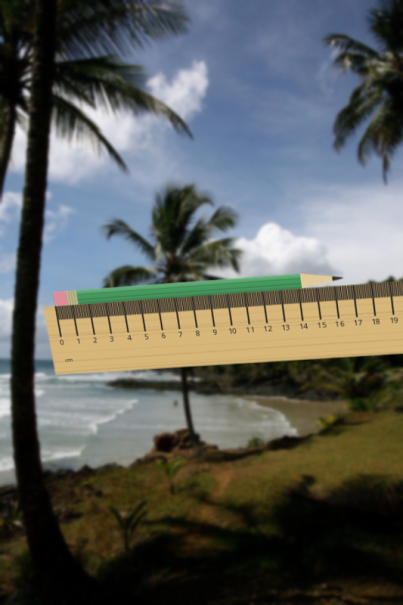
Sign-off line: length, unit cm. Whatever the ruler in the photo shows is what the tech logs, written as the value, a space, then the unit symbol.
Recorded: 16.5 cm
